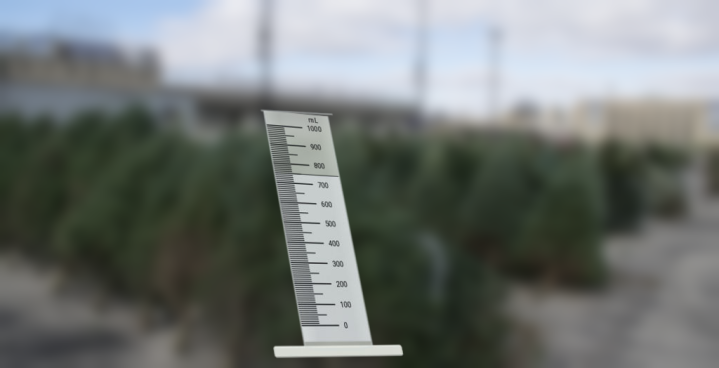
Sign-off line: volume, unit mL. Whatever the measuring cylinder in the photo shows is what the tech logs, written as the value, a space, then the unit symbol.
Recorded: 750 mL
